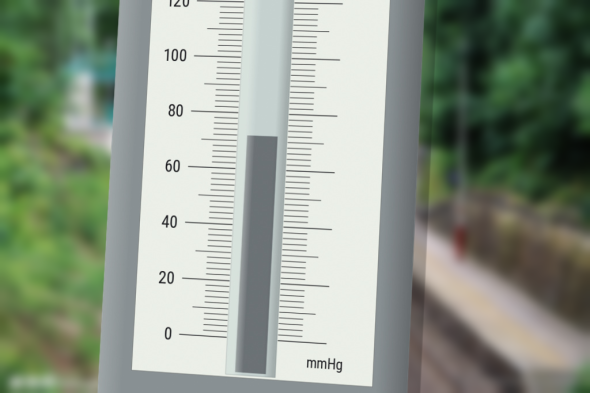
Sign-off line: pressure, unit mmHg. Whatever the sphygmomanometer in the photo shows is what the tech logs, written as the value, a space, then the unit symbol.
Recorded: 72 mmHg
